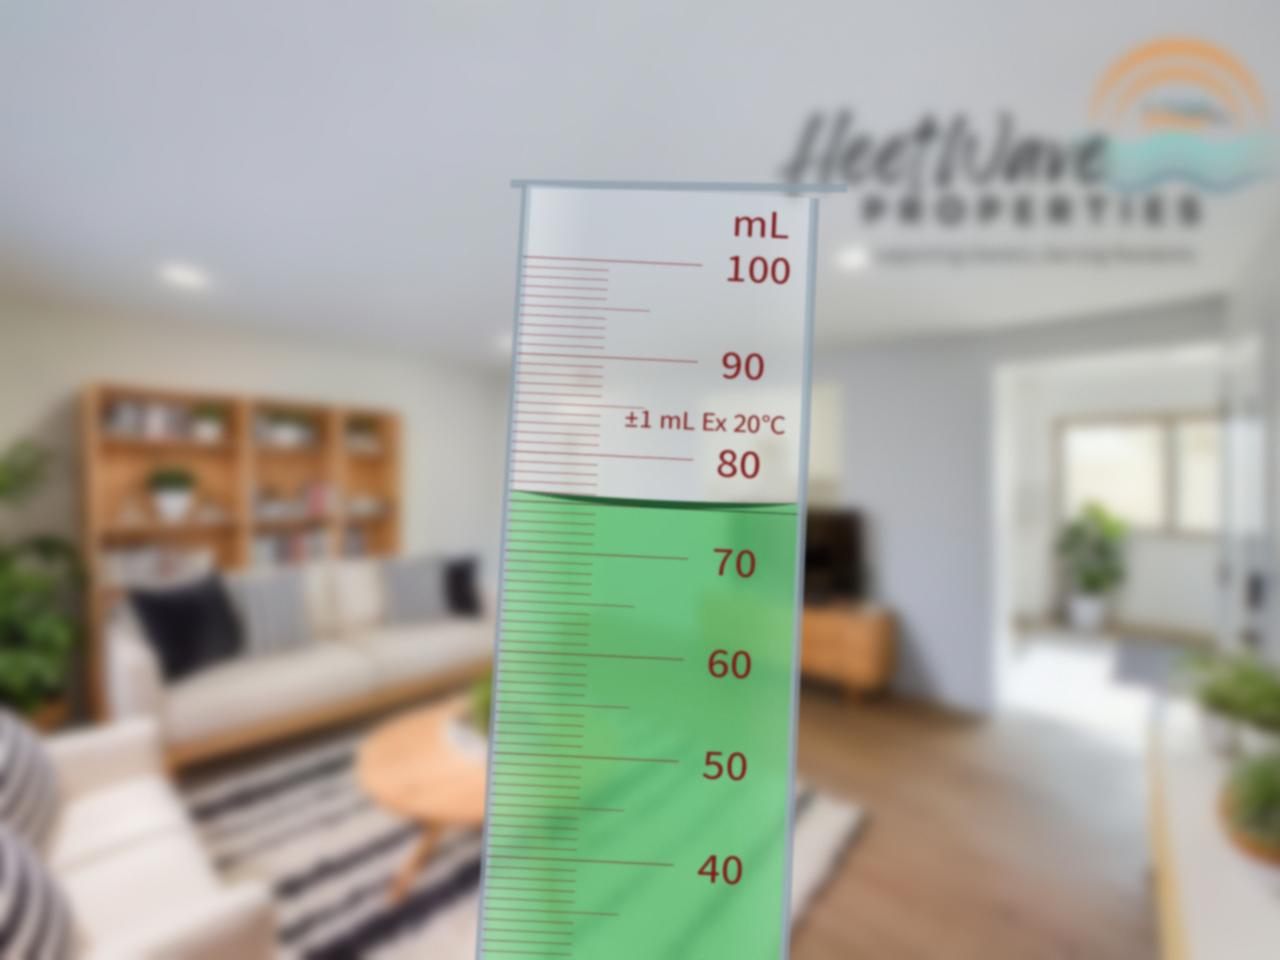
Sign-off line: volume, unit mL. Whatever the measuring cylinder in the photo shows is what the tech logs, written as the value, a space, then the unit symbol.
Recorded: 75 mL
